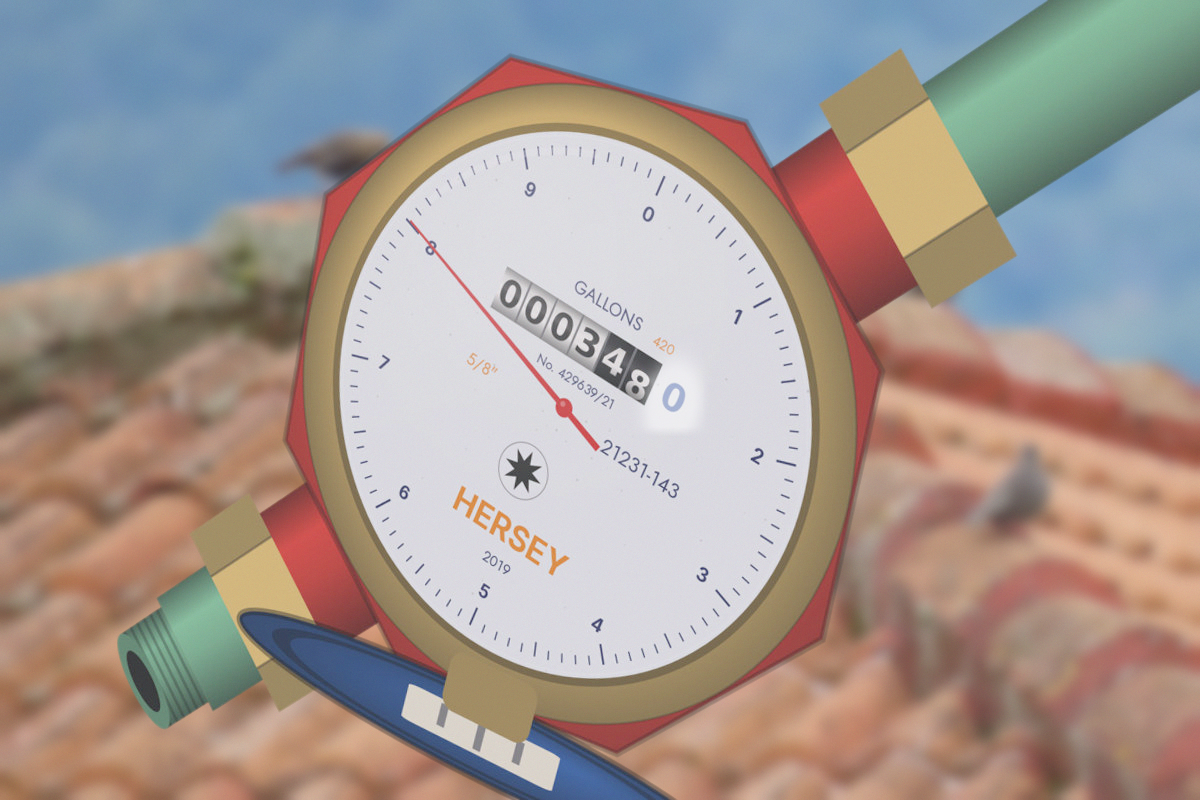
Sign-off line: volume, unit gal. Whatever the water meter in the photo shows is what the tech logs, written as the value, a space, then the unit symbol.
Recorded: 3478.0 gal
